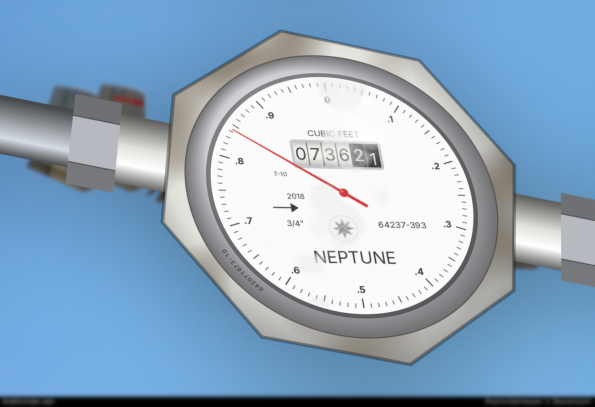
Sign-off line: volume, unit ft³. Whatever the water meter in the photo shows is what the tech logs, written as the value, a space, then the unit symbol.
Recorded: 73620.84 ft³
